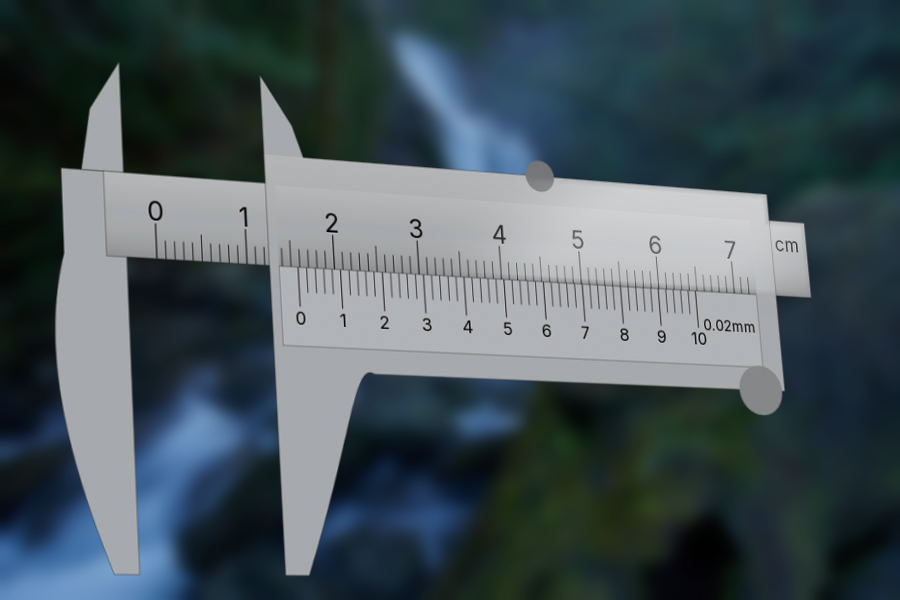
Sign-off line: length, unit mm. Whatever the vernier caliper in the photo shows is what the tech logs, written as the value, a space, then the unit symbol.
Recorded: 15.8 mm
